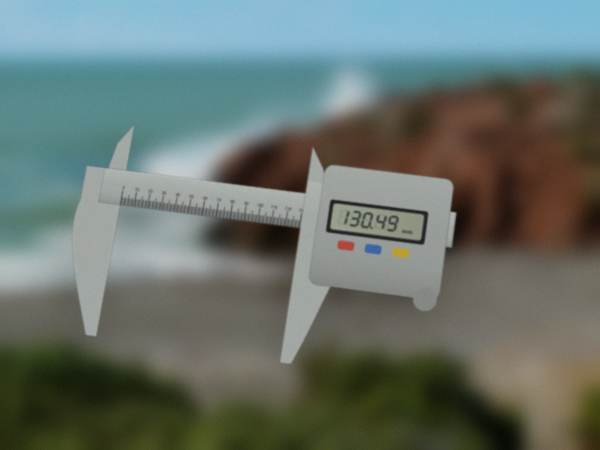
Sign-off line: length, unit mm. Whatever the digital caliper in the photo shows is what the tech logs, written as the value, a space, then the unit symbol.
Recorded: 130.49 mm
